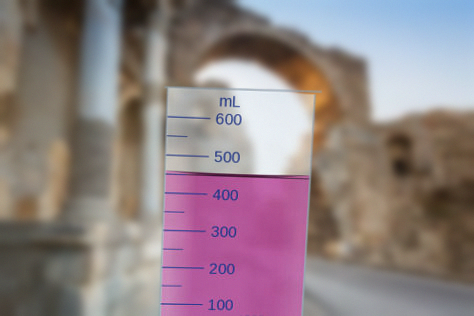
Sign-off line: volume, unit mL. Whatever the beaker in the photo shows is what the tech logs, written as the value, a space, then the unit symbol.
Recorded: 450 mL
